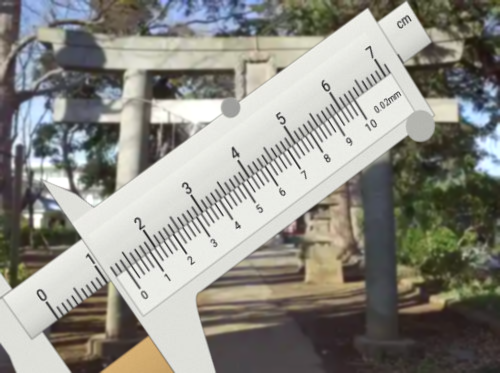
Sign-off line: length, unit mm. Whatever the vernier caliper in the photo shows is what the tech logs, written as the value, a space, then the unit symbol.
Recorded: 14.0 mm
